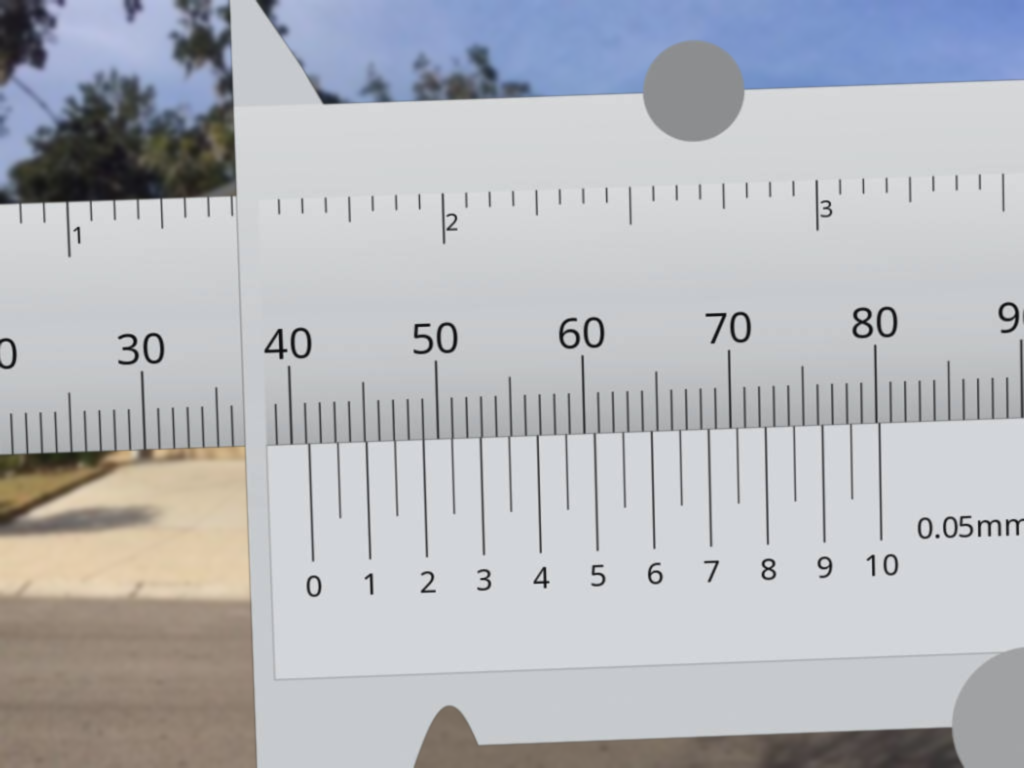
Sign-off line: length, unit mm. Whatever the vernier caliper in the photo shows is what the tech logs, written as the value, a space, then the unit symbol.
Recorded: 41.2 mm
